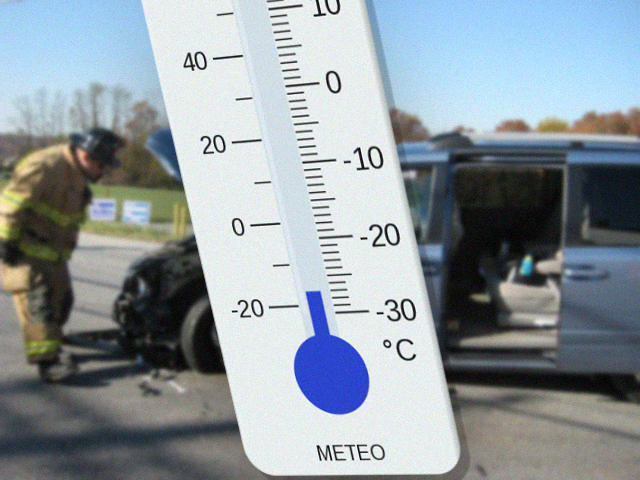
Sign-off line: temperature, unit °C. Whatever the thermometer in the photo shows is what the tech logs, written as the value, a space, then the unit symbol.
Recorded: -27 °C
